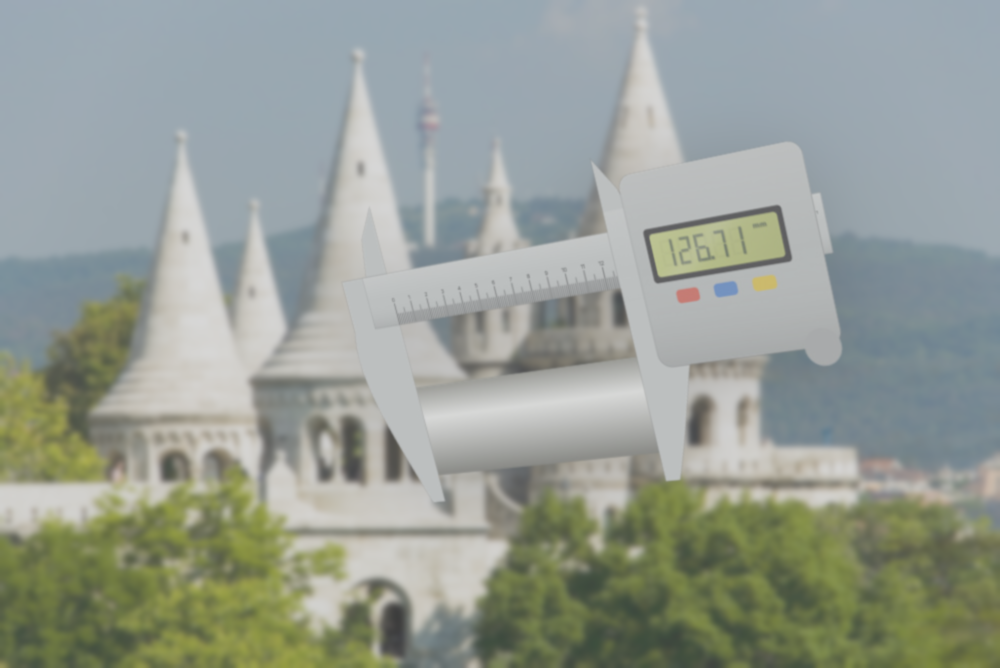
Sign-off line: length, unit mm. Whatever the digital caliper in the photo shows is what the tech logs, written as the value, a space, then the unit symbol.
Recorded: 126.71 mm
